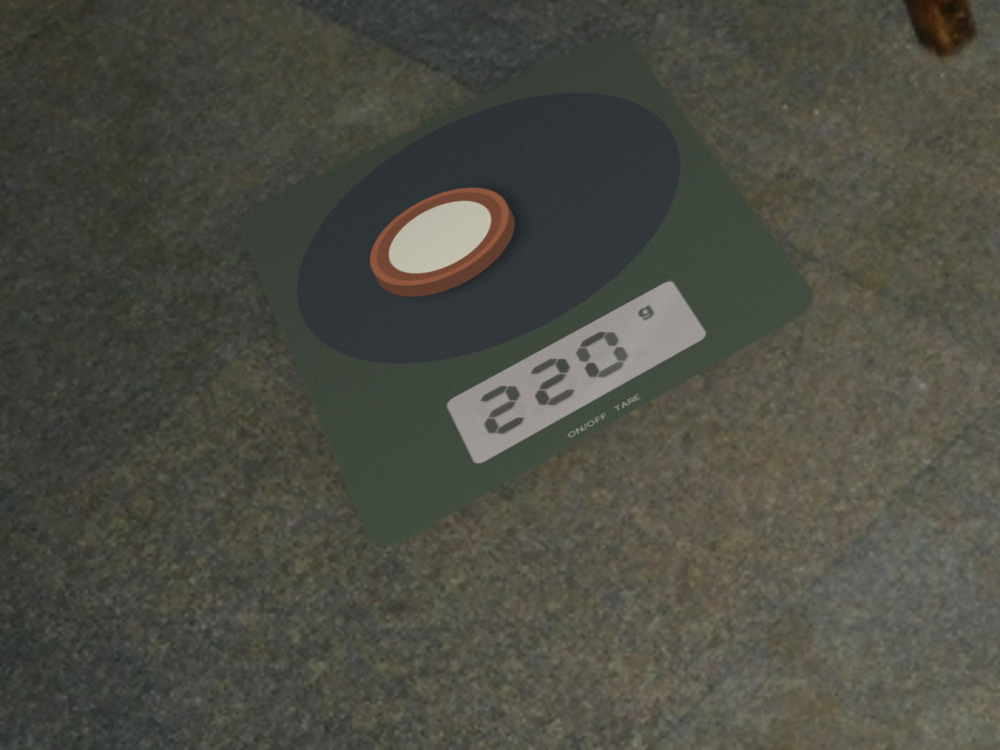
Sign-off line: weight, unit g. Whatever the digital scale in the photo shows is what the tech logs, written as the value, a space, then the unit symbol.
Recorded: 220 g
